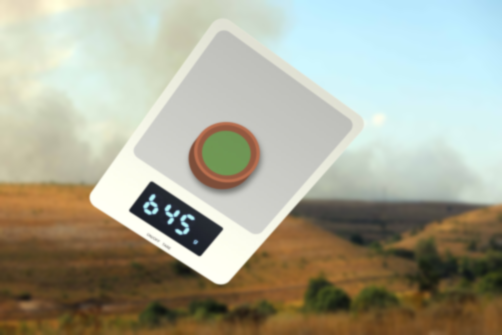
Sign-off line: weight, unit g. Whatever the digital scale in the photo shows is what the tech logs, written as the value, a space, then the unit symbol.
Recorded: 645 g
